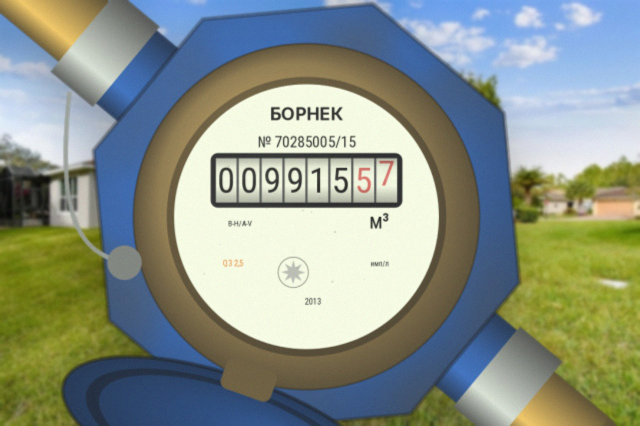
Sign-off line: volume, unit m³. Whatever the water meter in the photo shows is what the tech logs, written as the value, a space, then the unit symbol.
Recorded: 9915.57 m³
